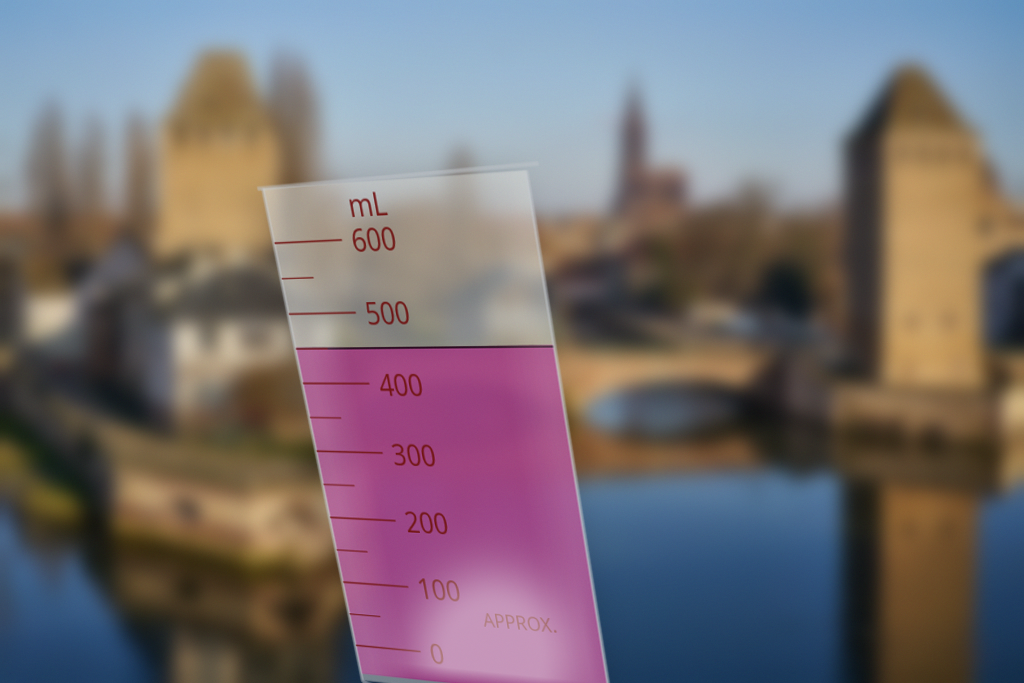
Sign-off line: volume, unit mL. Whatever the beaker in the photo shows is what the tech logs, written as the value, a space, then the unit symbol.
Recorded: 450 mL
